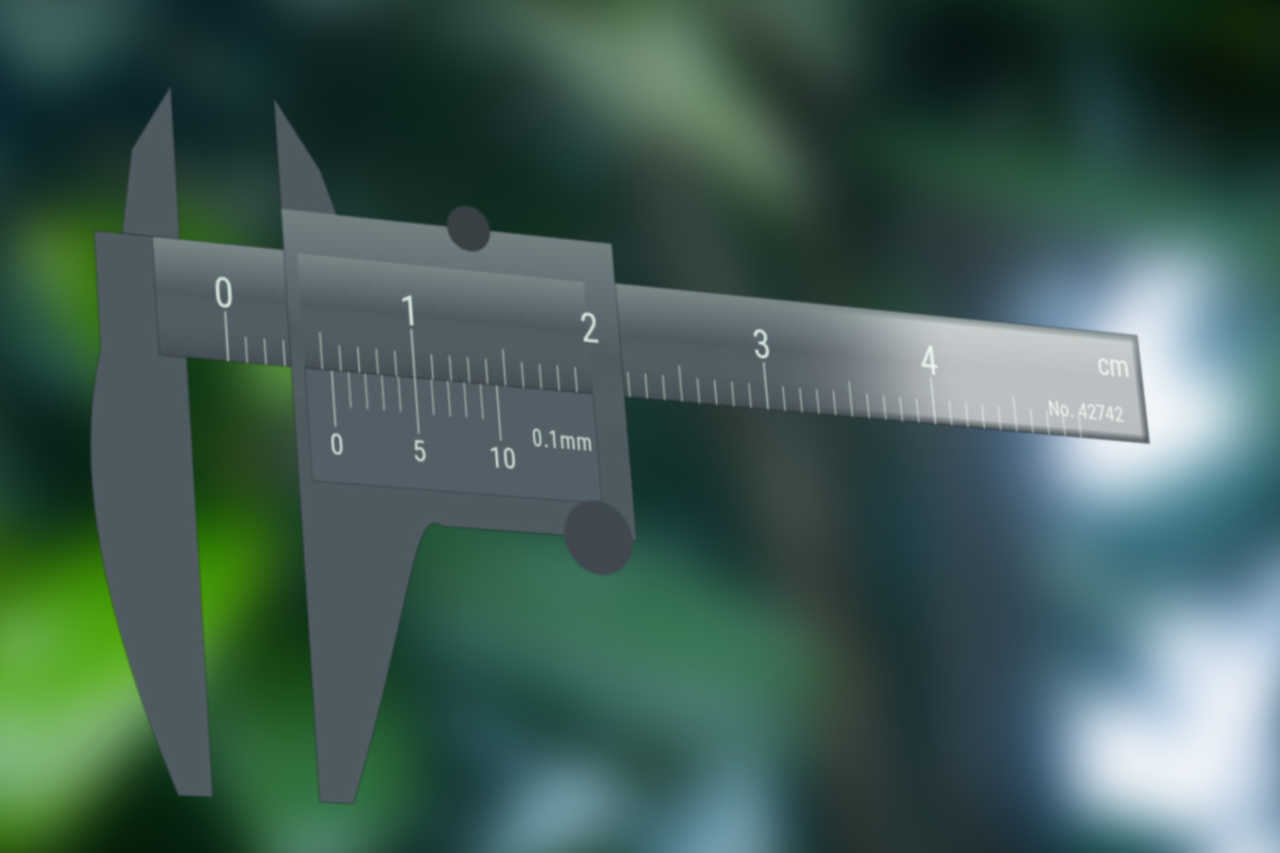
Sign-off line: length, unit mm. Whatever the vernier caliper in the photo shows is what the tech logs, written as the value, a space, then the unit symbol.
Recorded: 5.5 mm
